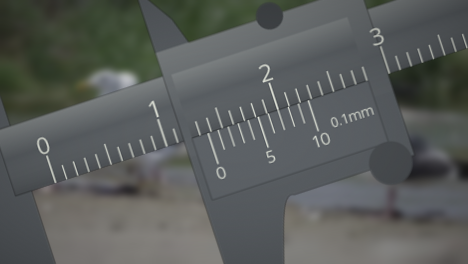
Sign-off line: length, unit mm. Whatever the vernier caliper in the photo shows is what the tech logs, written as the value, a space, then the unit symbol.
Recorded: 13.7 mm
